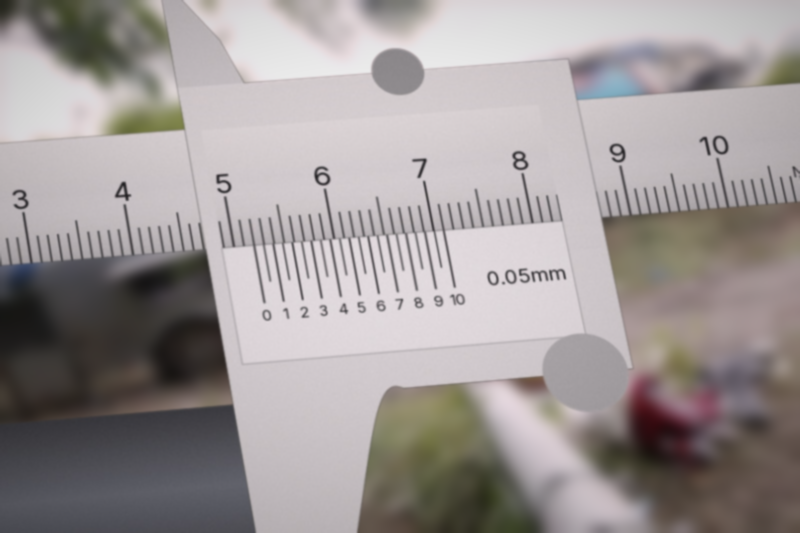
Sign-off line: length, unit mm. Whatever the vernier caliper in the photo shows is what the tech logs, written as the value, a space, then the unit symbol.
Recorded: 52.0 mm
